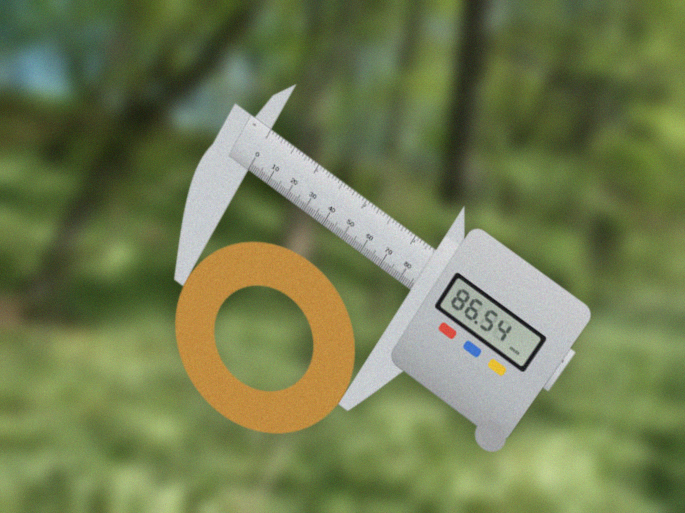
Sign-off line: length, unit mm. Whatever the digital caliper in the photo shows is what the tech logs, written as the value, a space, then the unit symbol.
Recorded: 86.54 mm
